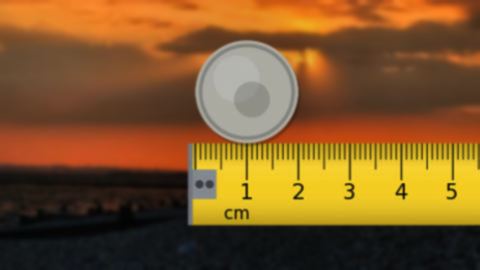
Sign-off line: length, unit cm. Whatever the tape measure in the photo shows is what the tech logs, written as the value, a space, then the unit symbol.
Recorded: 2 cm
